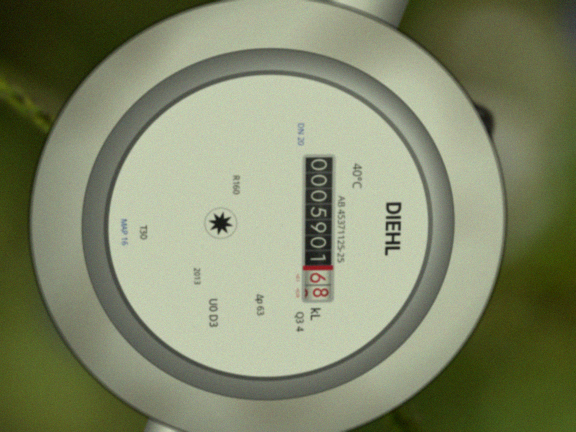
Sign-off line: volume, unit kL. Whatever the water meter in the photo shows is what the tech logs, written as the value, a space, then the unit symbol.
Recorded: 5901.68 kL
